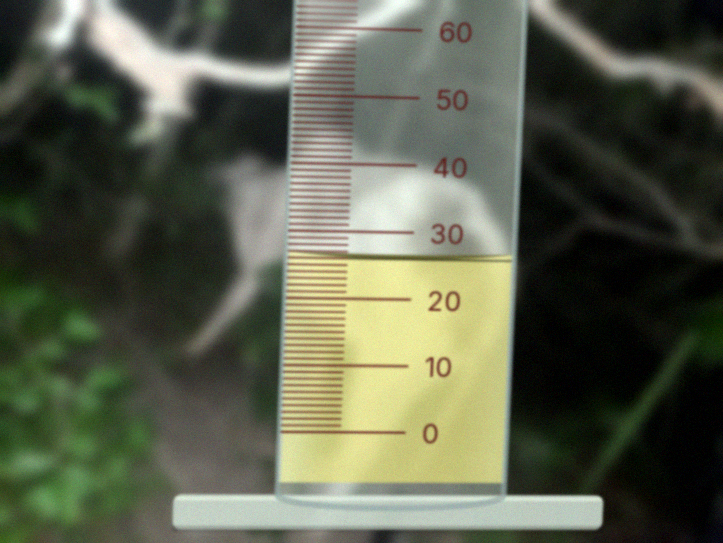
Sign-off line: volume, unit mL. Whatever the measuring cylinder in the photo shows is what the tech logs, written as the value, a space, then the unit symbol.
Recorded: 26 mL
